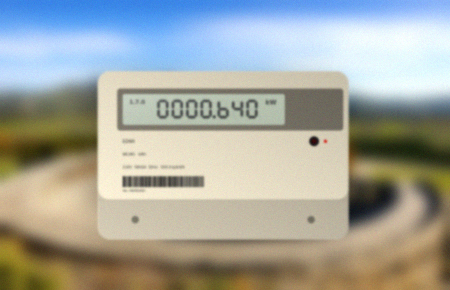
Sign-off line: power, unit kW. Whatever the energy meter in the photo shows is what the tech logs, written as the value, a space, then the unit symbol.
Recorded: 0.640 kW
